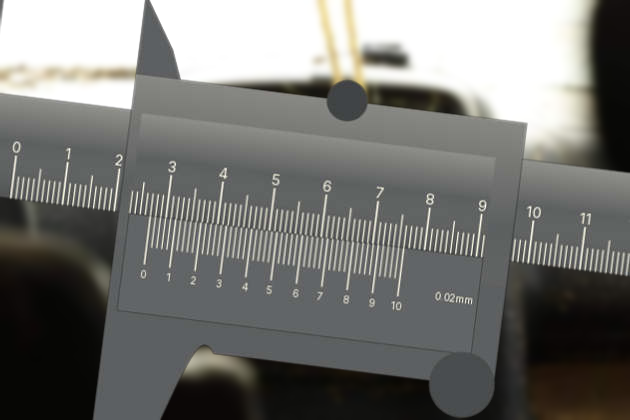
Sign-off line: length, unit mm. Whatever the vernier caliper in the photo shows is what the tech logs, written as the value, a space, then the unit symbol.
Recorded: 27.0 mm
